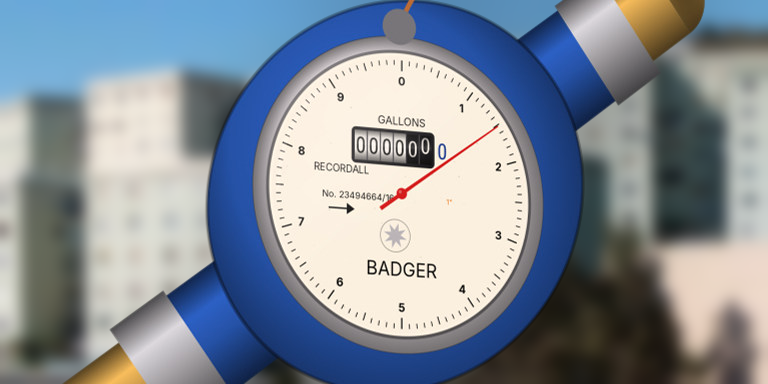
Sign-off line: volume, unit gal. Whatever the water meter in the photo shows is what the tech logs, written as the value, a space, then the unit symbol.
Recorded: 1.5 gal
